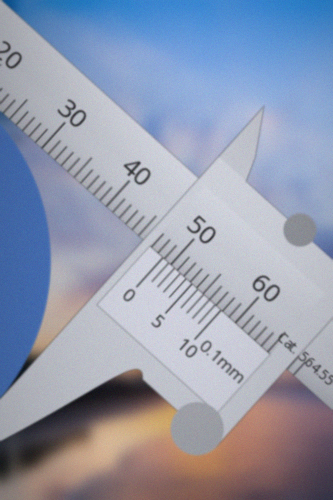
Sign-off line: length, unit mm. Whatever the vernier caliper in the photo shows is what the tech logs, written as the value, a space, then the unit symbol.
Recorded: 48.8 mm
